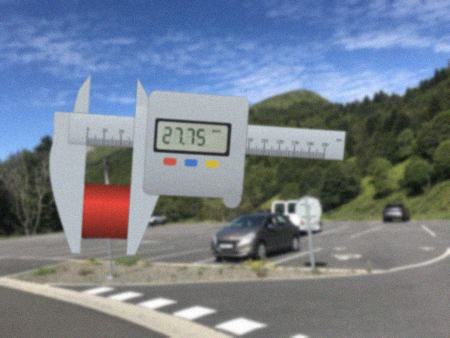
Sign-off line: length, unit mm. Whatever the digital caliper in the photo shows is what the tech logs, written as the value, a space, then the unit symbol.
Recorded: 27.75 mm
